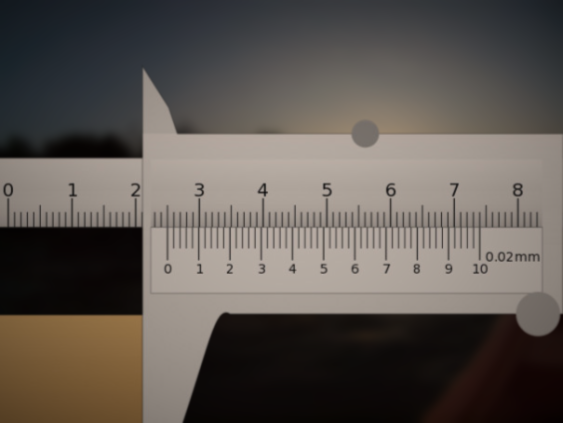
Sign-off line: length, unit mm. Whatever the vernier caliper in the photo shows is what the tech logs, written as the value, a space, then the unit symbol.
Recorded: 25.0 mm
